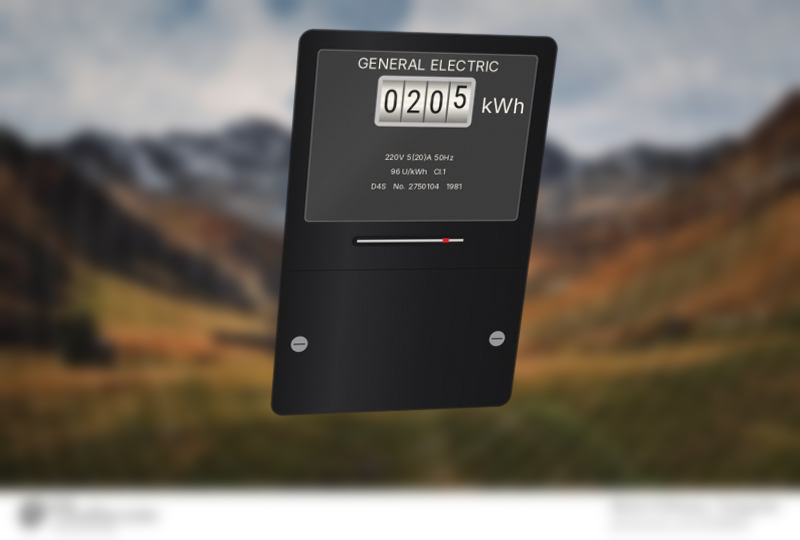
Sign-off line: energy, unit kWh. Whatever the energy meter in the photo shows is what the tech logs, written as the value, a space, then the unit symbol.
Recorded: 205 kWh
